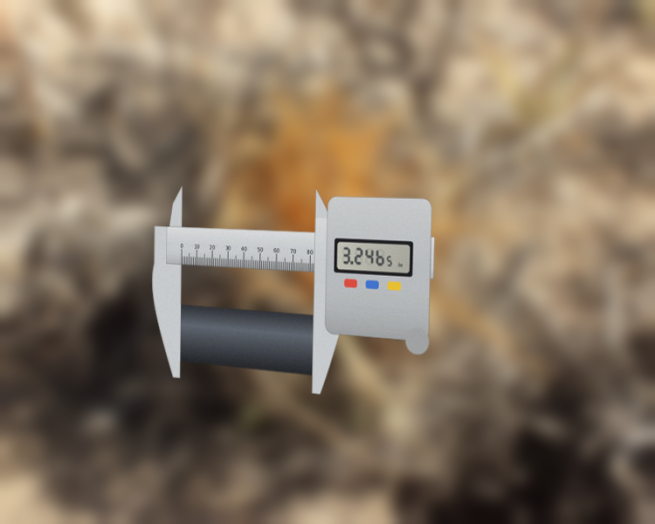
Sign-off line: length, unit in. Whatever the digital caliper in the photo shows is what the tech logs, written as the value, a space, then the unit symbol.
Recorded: 3.2465 in
